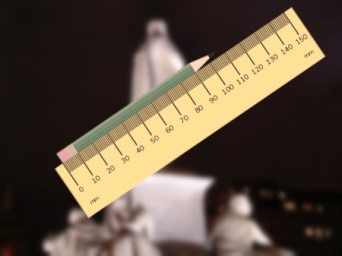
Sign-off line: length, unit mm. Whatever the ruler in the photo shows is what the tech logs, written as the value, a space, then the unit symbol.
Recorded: 105 mm
